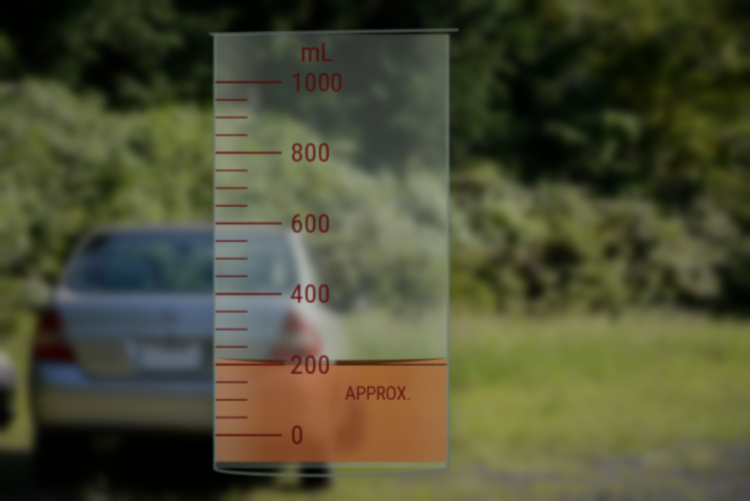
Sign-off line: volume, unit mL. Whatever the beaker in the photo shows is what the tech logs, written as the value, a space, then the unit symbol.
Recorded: 200 mL
